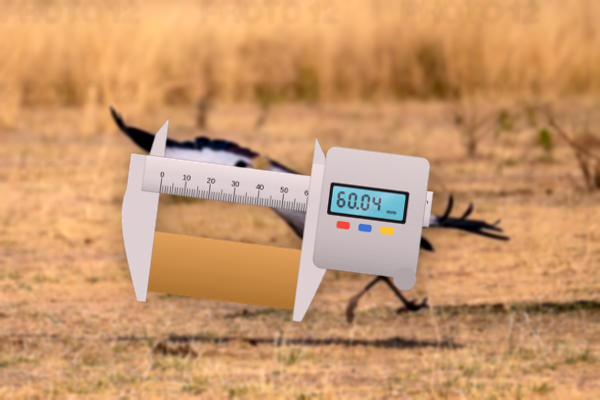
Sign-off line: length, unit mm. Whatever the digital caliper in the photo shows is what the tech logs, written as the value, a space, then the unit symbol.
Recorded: 60.04 mm
